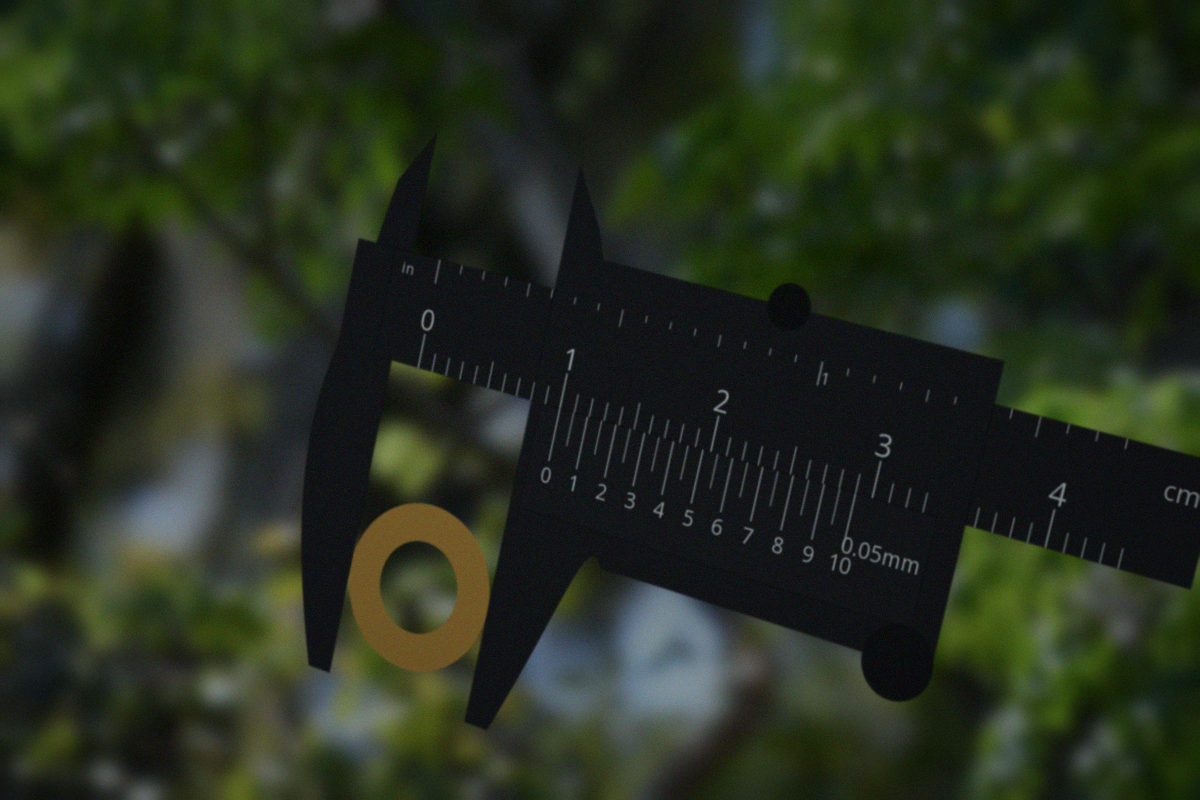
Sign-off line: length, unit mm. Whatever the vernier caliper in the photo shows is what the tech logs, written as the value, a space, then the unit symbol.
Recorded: 10.0 mm
